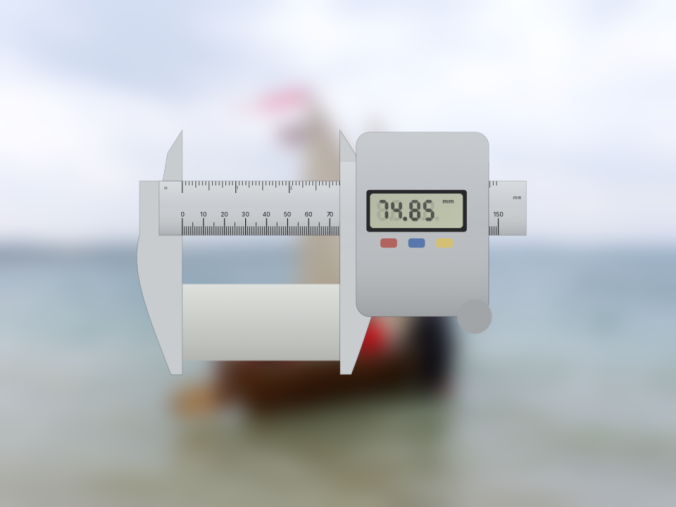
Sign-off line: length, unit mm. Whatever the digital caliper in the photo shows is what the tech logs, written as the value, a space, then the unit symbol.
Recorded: 74.85 mm
